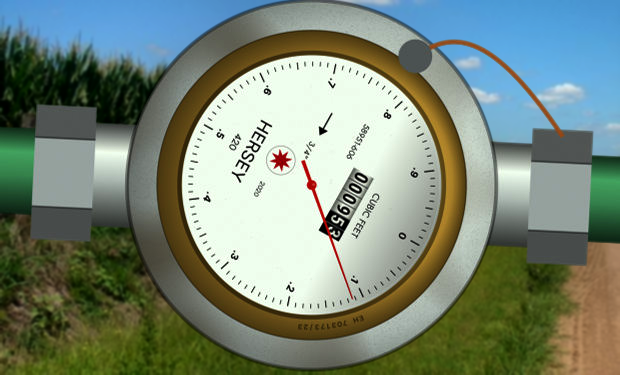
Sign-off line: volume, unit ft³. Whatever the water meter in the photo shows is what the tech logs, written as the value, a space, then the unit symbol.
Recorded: 953.11 ft³
